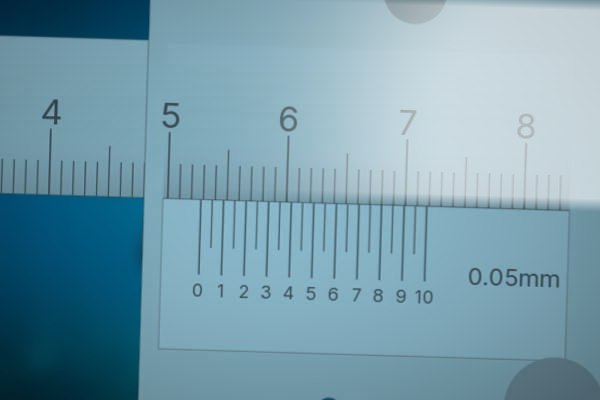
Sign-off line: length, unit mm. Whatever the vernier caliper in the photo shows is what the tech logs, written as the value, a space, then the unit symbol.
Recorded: 52.8 mm
